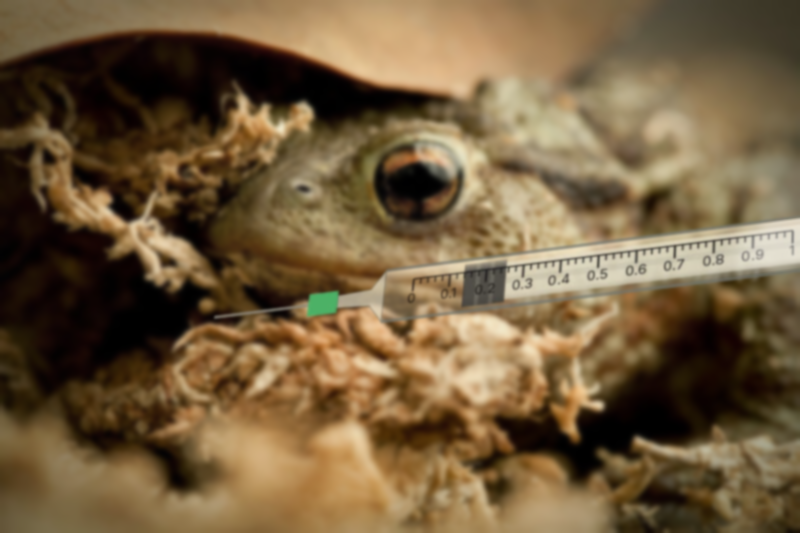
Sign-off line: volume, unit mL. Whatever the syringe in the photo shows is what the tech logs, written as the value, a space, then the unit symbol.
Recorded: 0.14 mL
